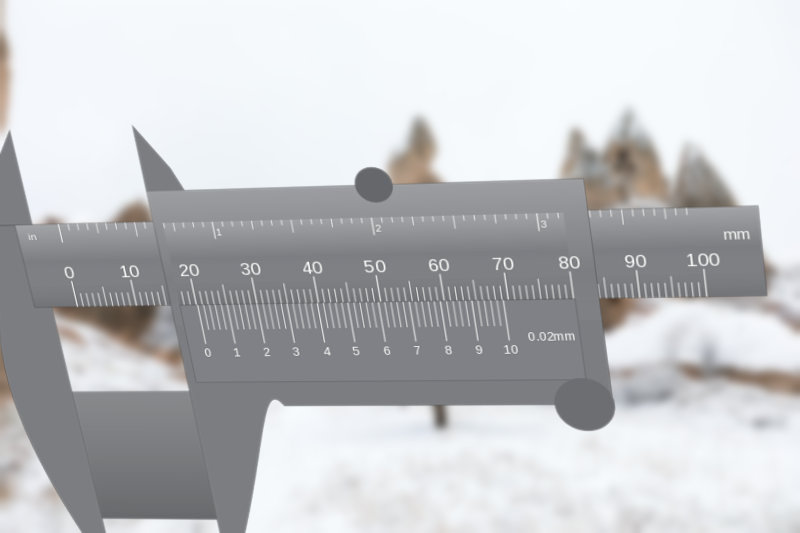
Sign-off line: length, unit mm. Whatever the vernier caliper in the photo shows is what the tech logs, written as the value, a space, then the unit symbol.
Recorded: 20.2 mm
